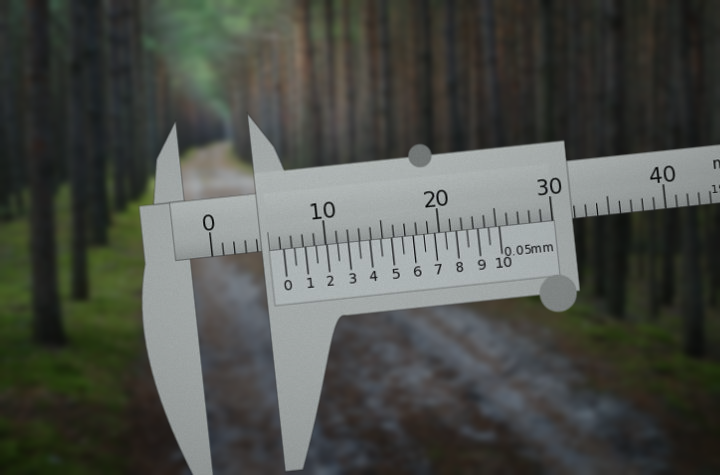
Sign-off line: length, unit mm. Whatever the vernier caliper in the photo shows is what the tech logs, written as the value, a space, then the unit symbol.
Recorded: 6.3 mm
